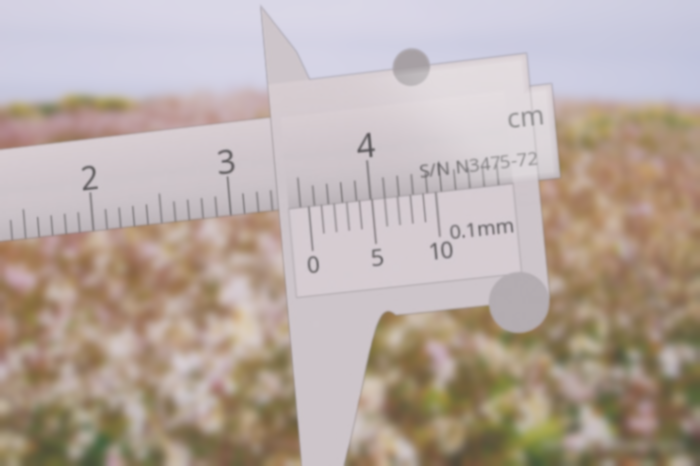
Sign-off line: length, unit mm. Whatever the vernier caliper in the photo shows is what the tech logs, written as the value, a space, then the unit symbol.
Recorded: 35.6 mm
